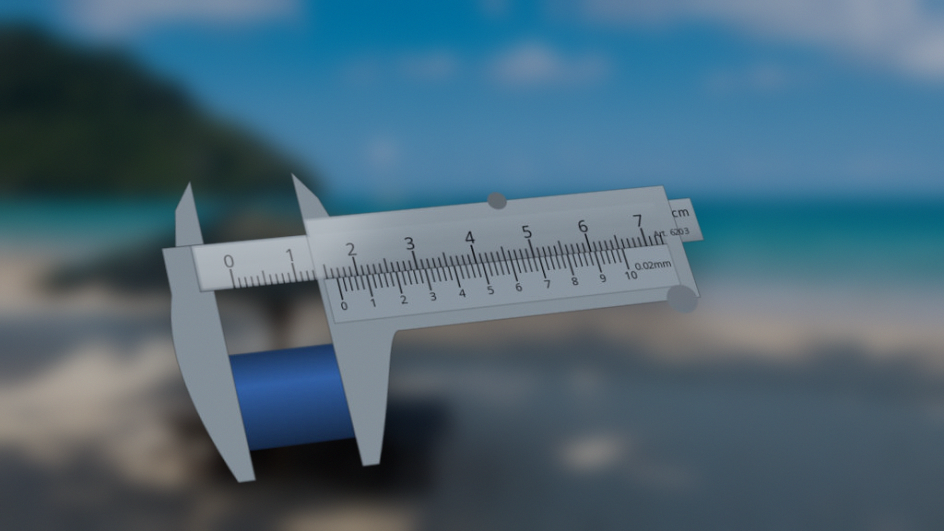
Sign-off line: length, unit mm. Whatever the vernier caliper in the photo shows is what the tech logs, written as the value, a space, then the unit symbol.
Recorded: 16.6 mm
